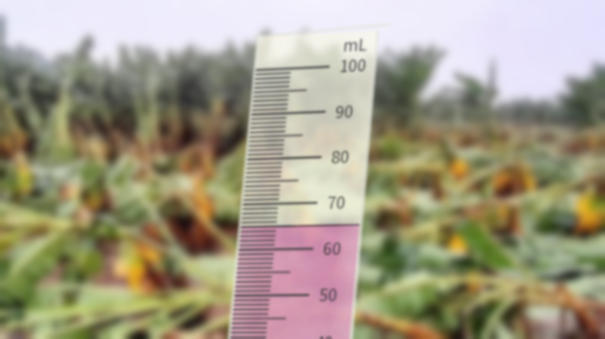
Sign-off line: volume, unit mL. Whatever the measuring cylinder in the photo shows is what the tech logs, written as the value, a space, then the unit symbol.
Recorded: 65 mL
